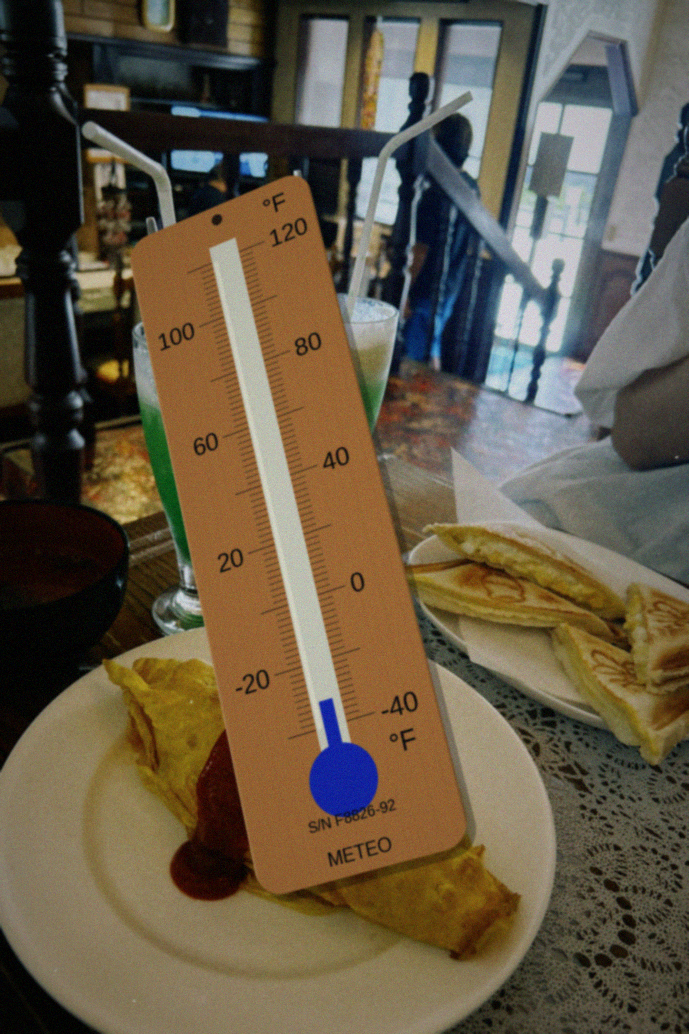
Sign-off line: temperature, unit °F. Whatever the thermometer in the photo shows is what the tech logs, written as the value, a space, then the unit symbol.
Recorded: -32 °F
